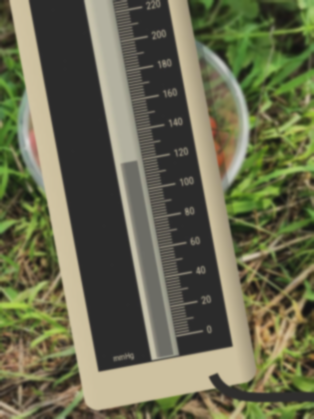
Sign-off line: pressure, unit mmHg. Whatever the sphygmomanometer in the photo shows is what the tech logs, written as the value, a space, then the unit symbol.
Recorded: 120 mmHg
